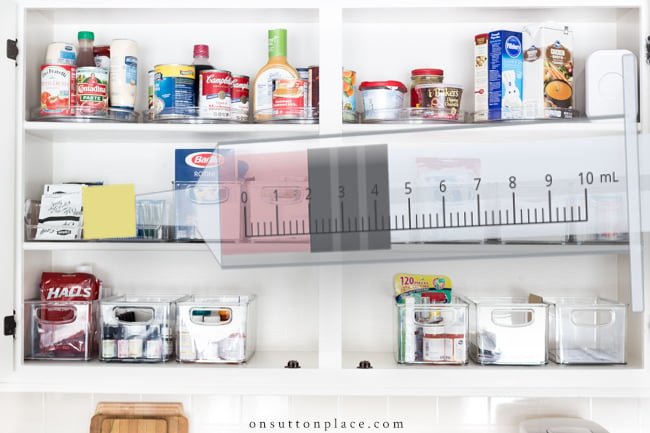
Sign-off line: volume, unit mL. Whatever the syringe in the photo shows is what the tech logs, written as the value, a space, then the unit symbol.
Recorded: 2 mL
